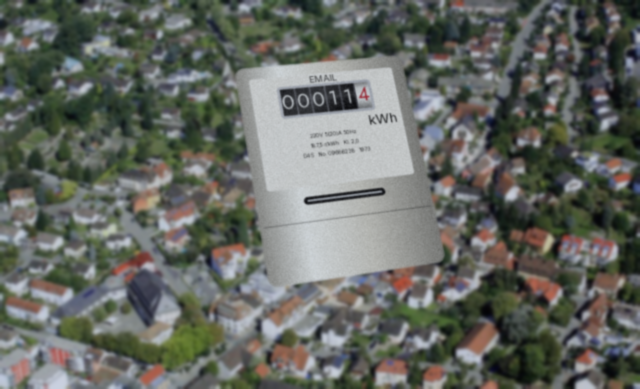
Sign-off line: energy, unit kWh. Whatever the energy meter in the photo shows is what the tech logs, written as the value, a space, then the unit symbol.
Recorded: 11.4 kWh
